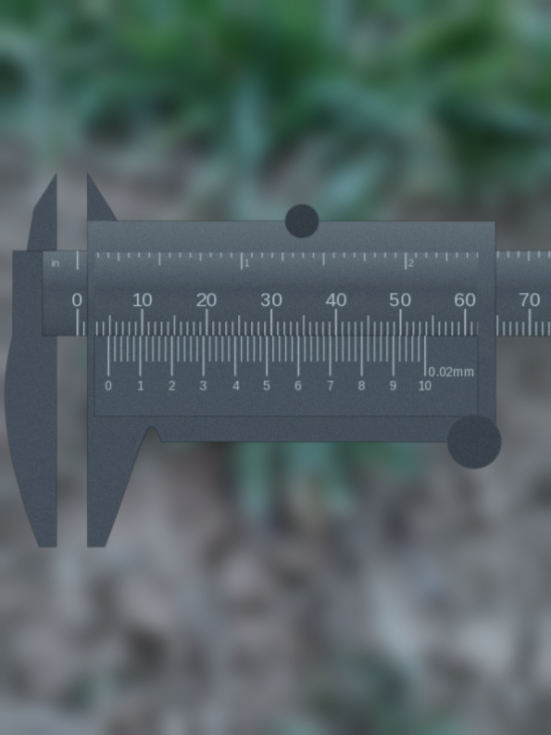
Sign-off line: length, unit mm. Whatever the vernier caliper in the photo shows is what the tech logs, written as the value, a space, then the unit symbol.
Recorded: 4.8 mm
